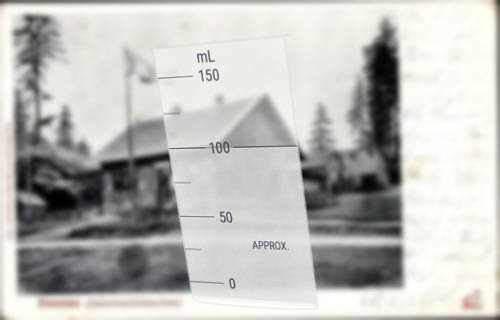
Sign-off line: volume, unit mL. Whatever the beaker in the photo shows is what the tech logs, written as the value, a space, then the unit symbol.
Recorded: 100 mL
